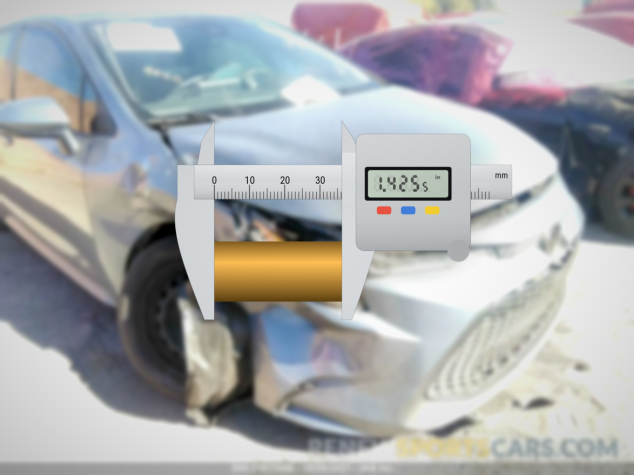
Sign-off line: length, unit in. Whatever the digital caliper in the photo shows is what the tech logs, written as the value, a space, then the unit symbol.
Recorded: 1.4255 in
